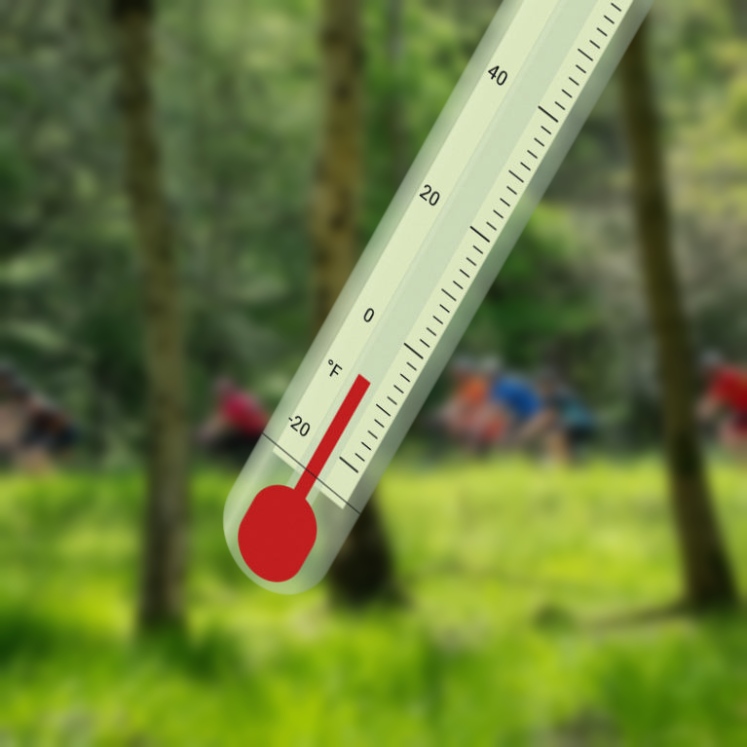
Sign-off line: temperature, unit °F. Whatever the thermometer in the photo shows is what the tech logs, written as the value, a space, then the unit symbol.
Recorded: -8 °F
